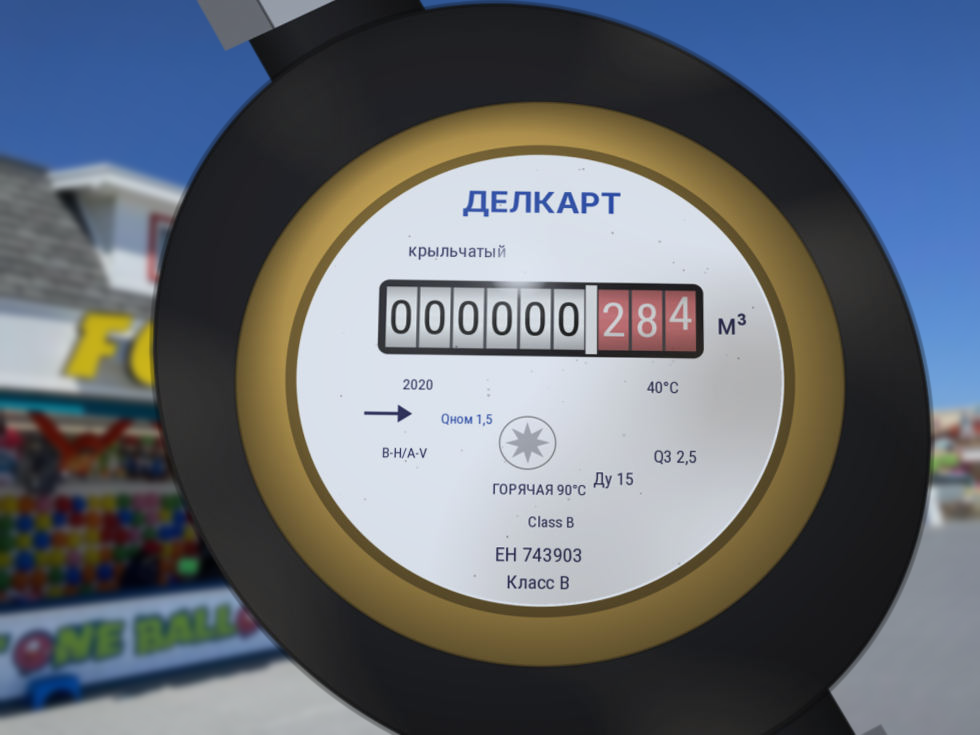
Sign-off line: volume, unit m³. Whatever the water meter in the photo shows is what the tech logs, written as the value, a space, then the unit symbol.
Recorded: 0.284 m³
